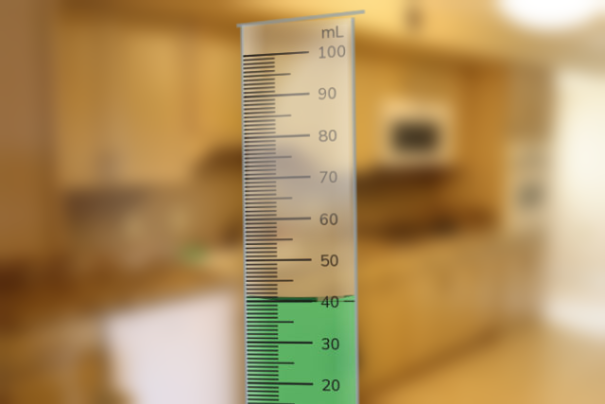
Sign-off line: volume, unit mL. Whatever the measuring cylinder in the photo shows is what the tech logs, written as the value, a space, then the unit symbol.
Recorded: 40 mL
